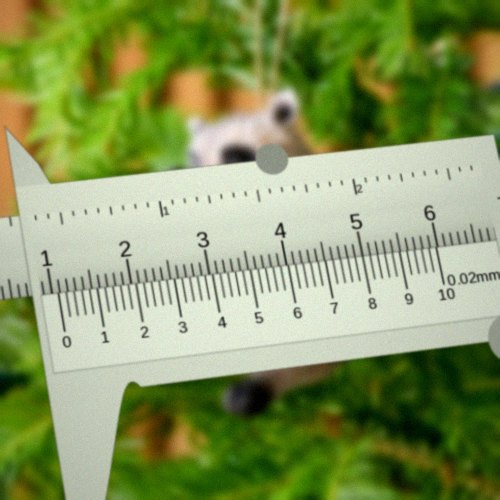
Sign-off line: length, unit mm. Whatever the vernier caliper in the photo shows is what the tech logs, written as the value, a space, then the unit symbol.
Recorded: 10.8 mm
